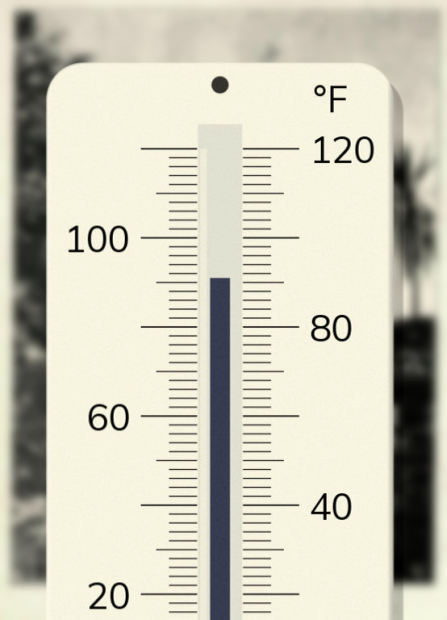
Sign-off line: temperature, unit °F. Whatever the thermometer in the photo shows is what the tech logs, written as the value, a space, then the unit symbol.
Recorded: 91 °F
